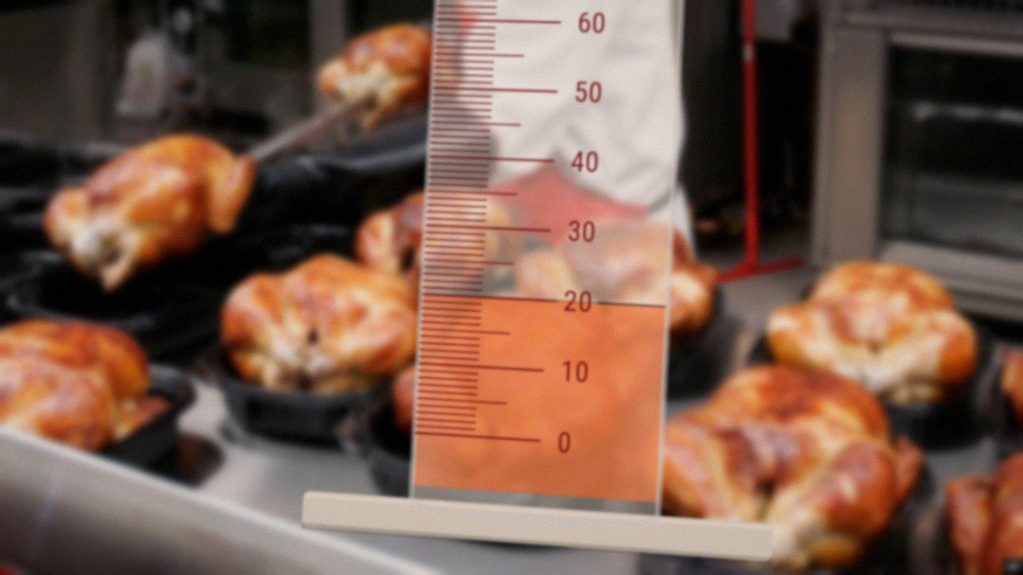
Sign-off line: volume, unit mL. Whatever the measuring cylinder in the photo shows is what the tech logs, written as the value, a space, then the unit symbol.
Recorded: 20 mL
